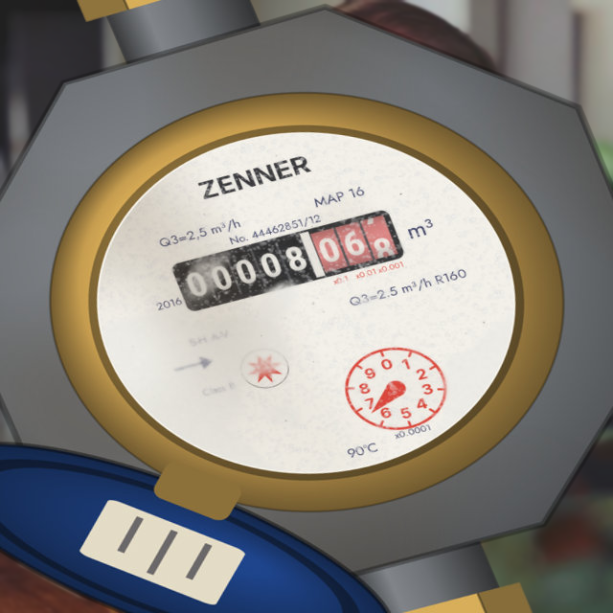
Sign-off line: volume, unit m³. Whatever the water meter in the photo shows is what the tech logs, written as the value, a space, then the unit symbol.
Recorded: 8.0676 m³
